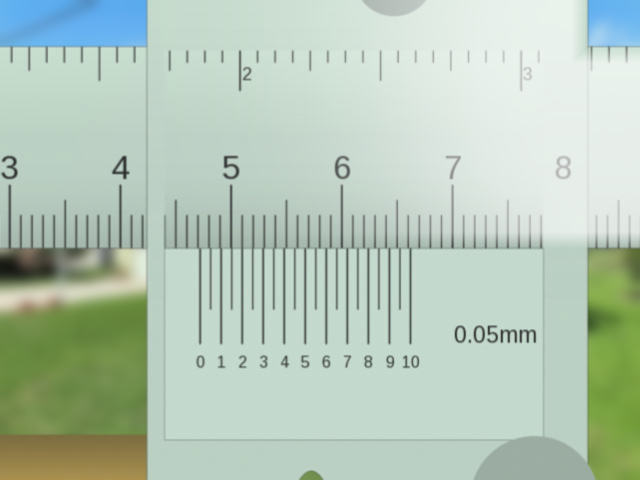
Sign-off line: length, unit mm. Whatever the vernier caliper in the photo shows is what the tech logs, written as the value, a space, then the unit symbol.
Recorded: 47.2 mm
